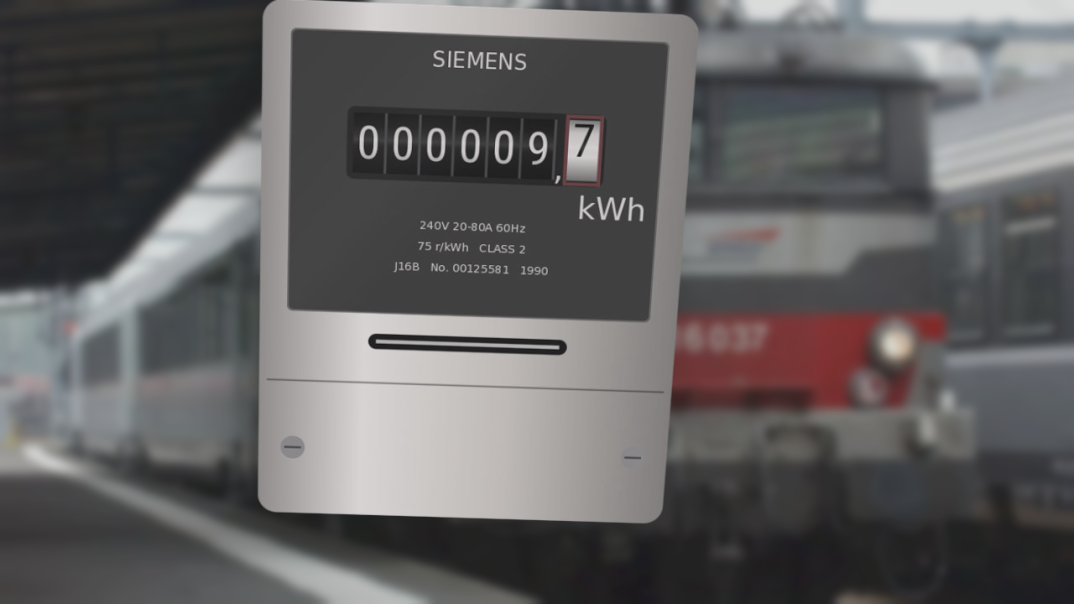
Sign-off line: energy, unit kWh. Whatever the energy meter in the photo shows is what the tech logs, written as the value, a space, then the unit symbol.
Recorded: 9.7 kWh
